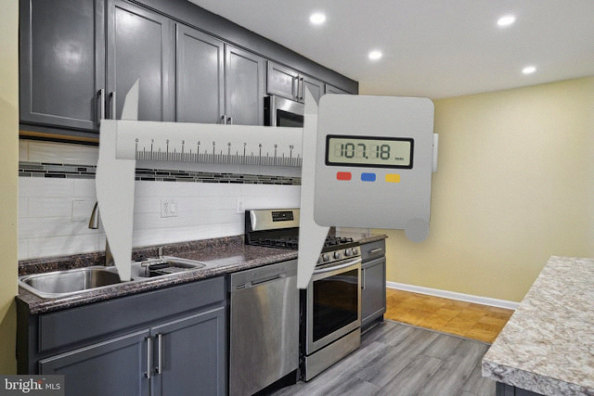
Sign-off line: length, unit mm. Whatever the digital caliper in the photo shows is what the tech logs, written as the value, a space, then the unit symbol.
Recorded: 107.18 mm
